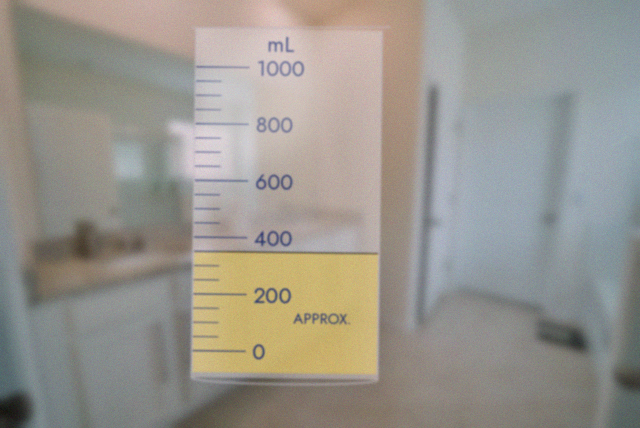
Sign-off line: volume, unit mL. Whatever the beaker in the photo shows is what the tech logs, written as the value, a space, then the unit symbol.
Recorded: 350 mL
